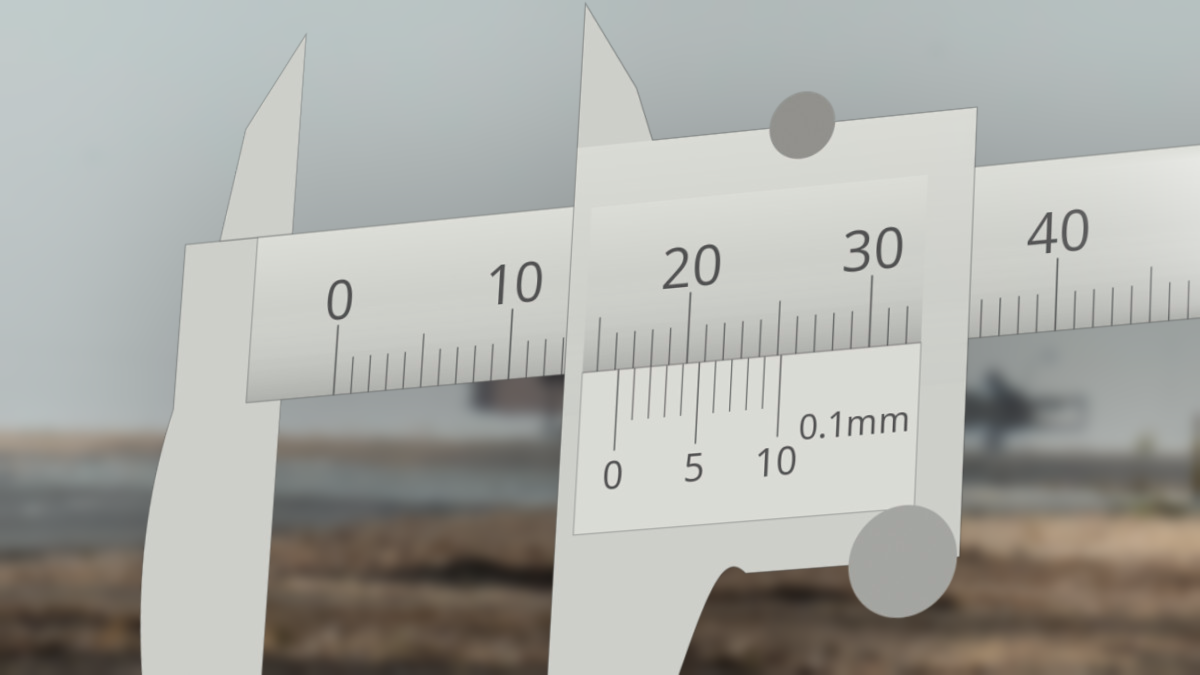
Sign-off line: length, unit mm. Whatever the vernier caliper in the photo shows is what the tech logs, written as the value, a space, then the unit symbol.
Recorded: 16.2 mm
